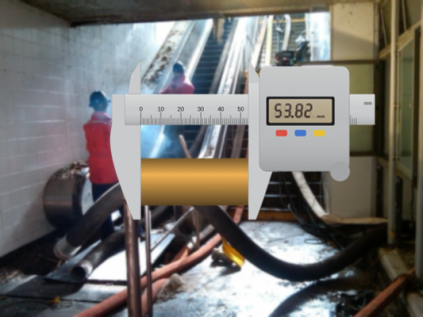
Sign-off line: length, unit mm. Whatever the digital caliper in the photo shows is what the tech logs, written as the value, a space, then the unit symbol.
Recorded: 53.82 mm
